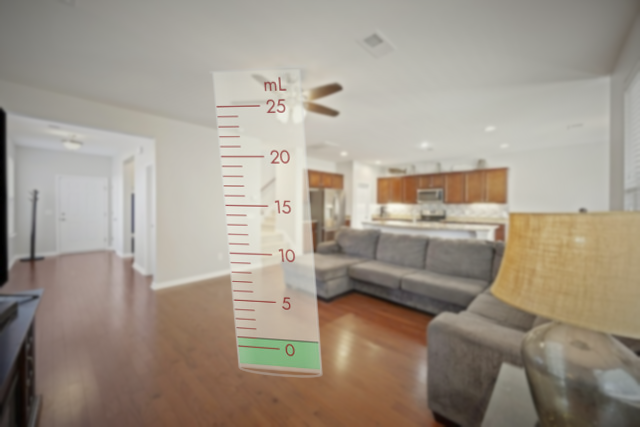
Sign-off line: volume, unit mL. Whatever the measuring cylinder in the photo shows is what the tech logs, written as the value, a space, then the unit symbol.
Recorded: 1 mL
